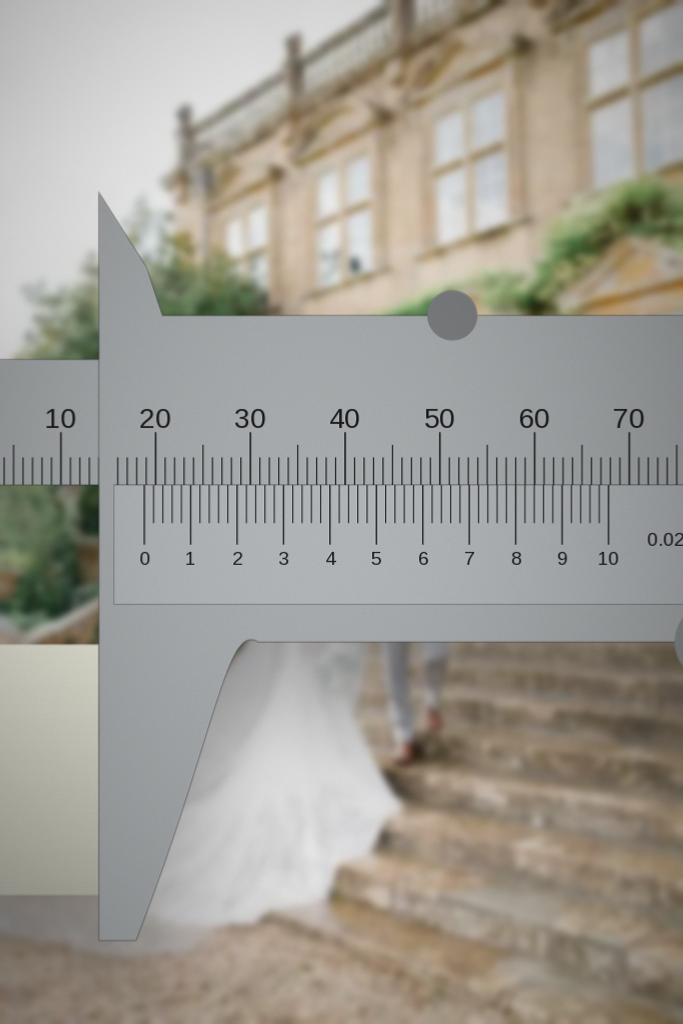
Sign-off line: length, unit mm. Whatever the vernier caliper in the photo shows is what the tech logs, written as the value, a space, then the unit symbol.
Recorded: 18.8 mm
